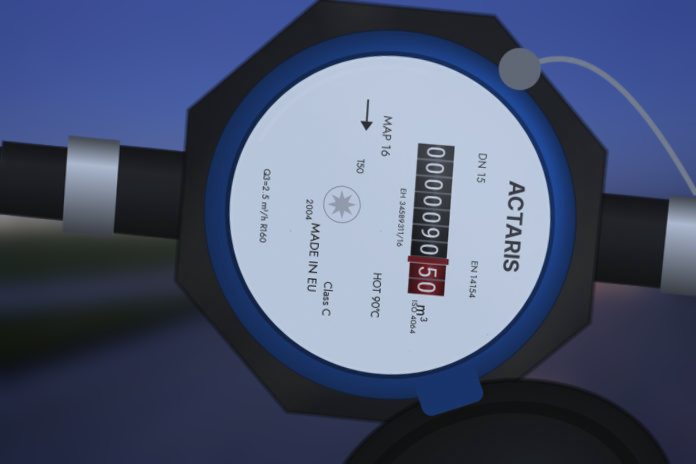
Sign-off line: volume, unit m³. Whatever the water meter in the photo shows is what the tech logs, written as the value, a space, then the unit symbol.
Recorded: 90.50 m³
